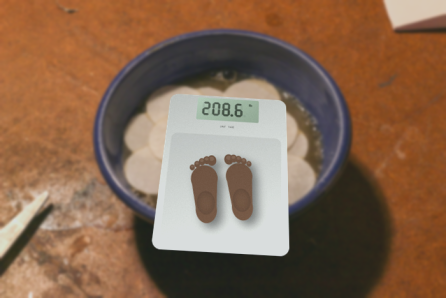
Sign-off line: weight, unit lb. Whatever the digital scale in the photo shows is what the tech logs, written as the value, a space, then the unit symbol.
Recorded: 208.6 lb
